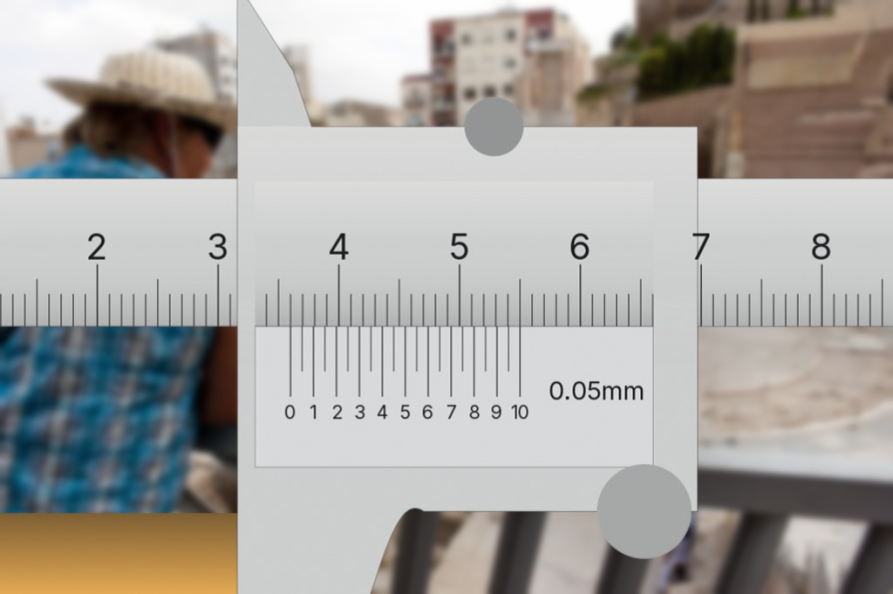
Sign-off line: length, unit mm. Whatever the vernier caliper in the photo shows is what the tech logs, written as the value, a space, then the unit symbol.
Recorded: 36.0 mm
